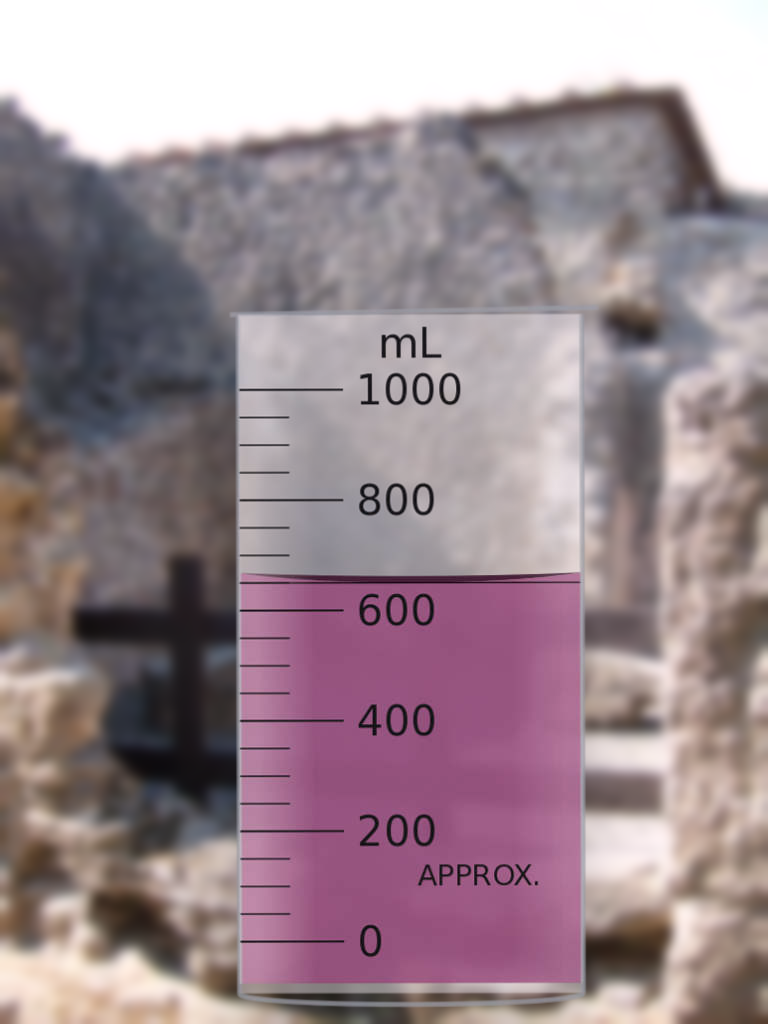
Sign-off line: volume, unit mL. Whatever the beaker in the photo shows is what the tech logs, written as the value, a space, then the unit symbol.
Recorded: 650 mL
